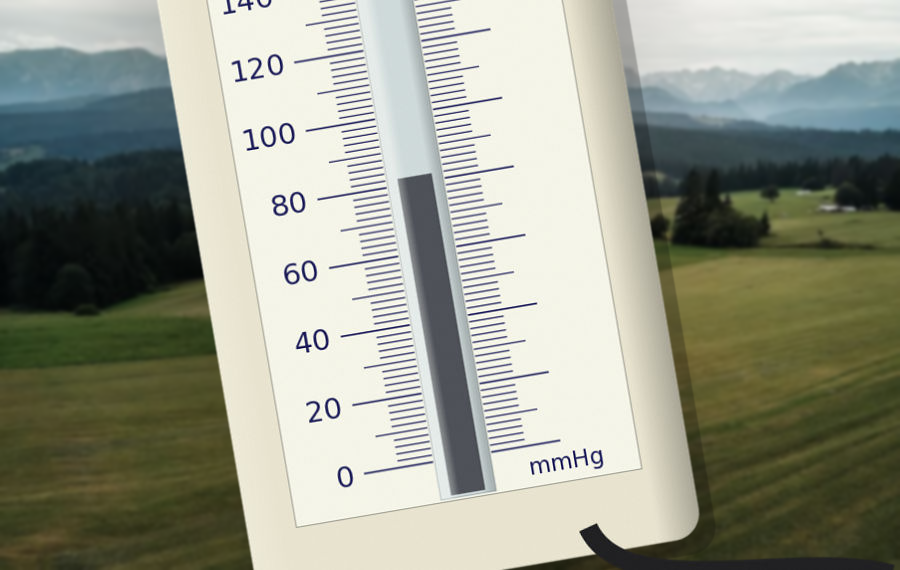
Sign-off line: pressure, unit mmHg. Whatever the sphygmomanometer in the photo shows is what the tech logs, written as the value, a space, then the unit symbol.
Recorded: 82 mmHg
